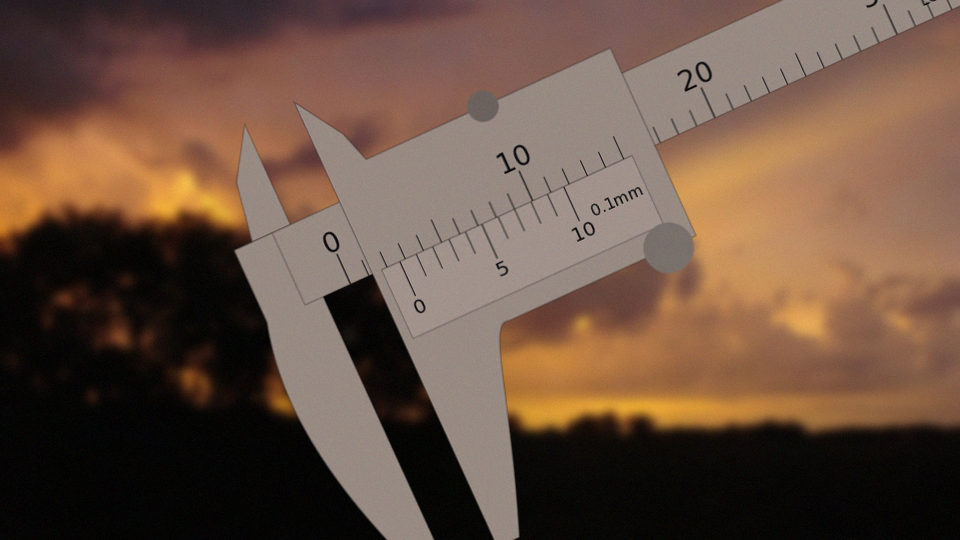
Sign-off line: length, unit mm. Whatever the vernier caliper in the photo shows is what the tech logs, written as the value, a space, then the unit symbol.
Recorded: 2.7 mm
